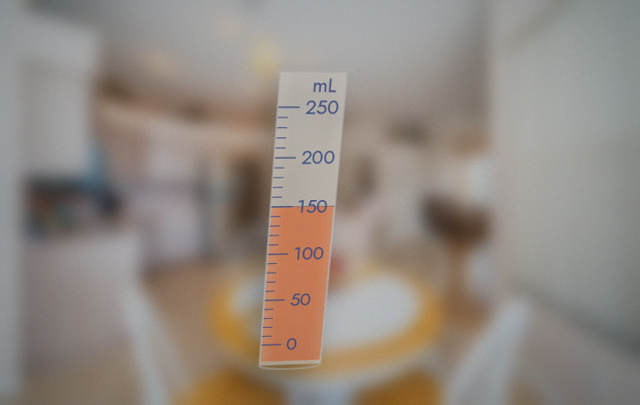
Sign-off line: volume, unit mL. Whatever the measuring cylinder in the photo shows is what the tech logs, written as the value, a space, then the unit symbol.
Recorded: 150 mL
